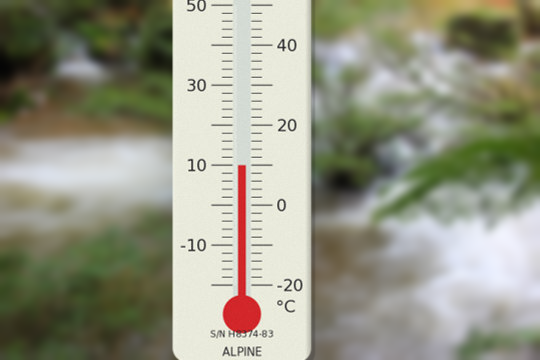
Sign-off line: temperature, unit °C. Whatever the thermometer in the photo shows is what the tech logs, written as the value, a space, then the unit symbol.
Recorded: 10 °C
